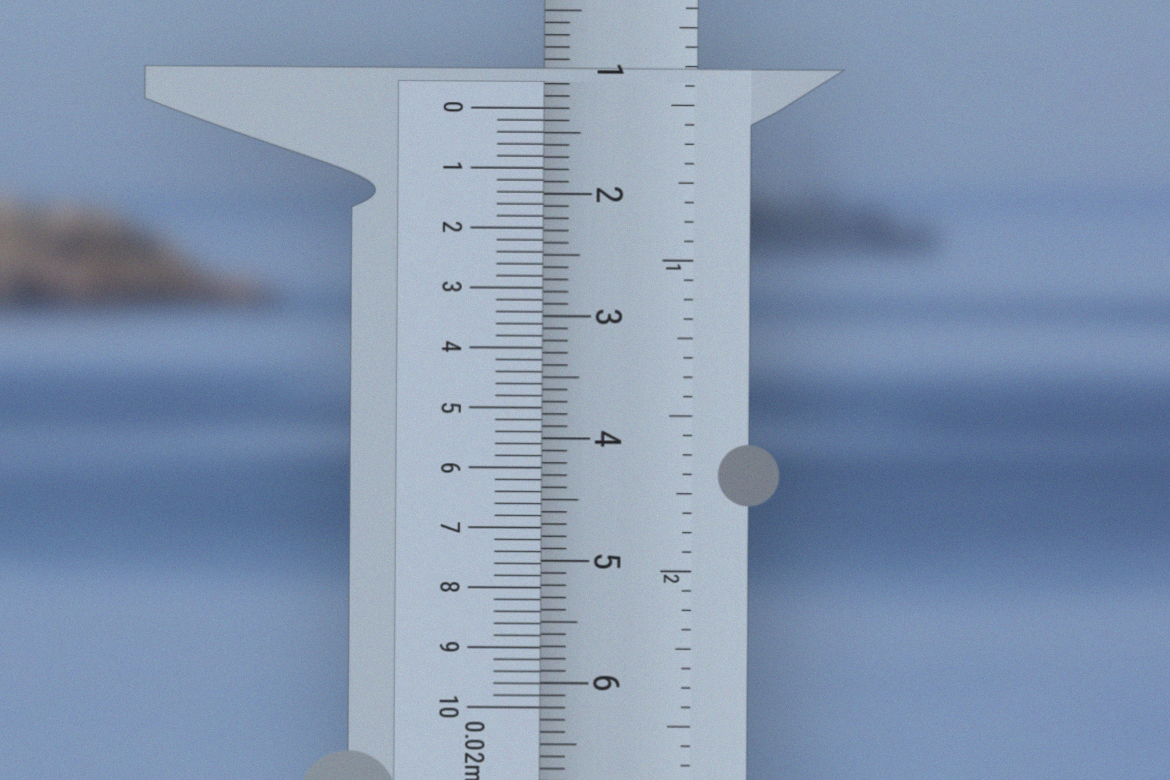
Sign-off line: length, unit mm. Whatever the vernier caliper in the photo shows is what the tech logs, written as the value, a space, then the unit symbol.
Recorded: 13.0 mm
